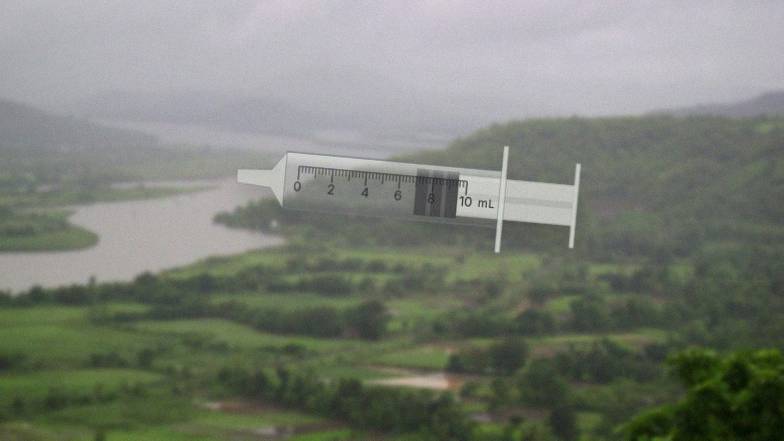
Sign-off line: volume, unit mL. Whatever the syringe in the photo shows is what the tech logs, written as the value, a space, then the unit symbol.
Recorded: 7 mL
